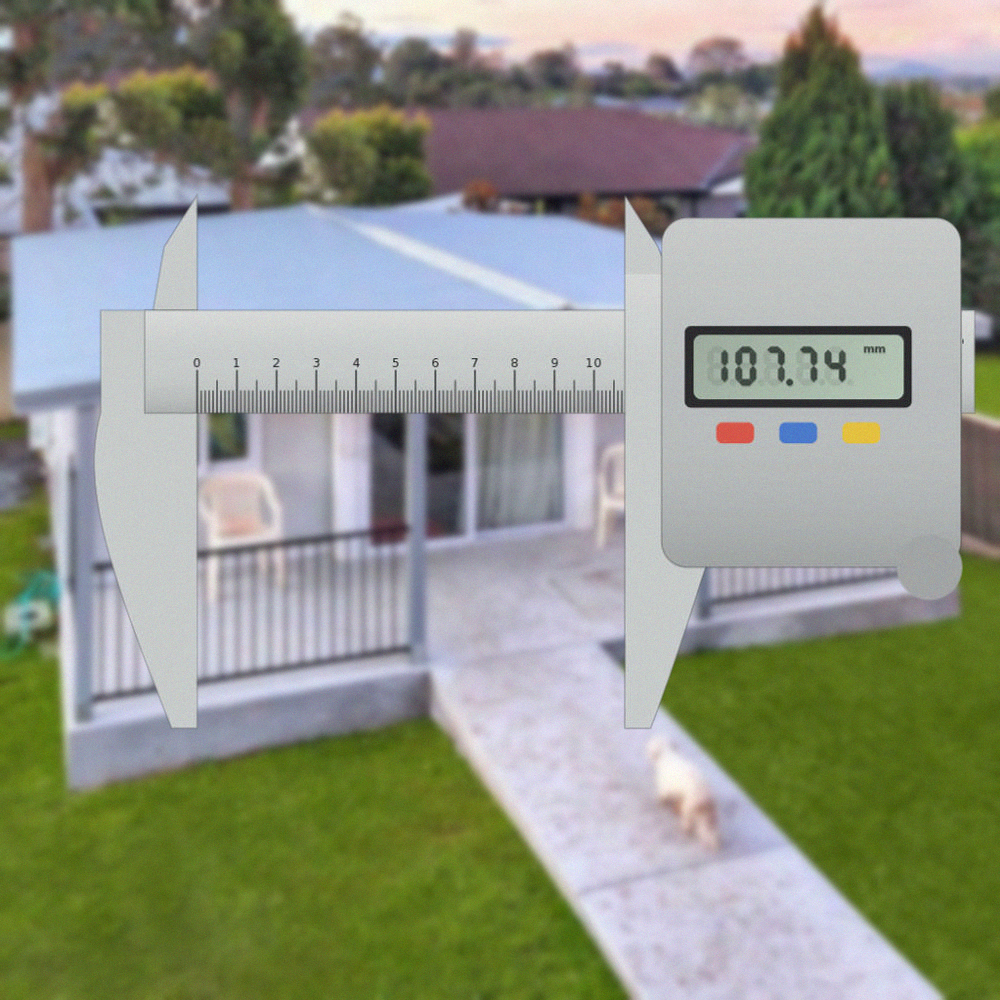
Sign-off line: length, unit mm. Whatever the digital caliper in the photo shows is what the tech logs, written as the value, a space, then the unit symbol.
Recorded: 107.74 mm
